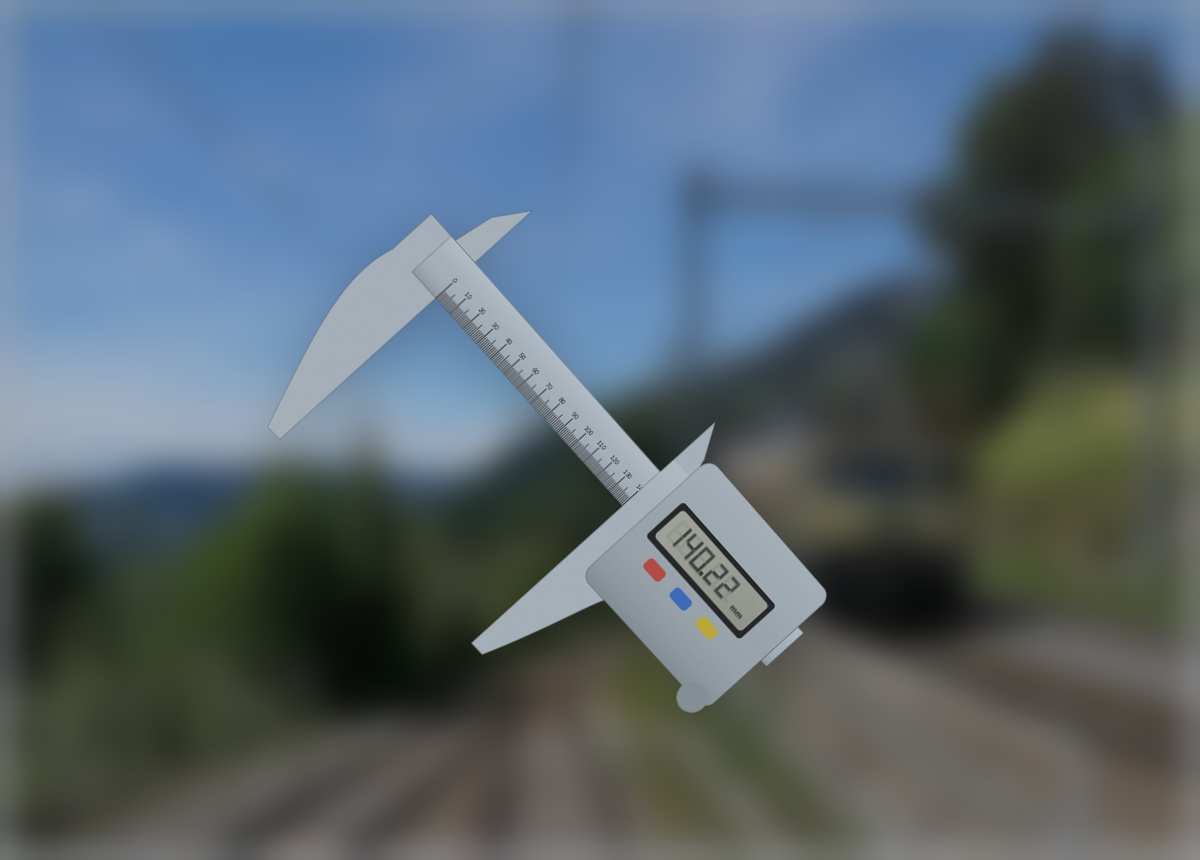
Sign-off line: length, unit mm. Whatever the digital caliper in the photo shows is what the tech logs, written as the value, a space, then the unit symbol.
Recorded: 140.22 mm
